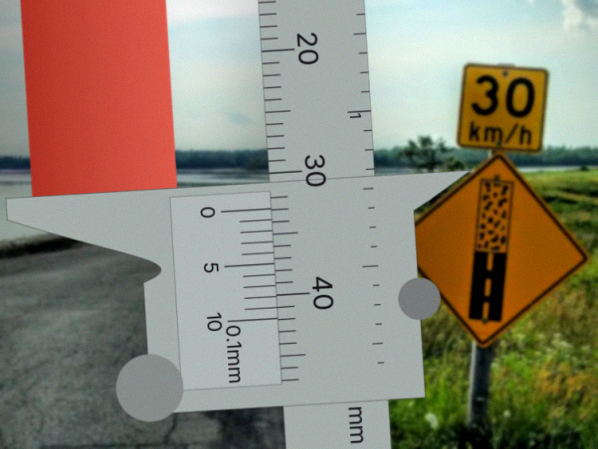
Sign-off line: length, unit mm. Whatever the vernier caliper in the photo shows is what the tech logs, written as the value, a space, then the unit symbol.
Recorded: 32.9 mm
